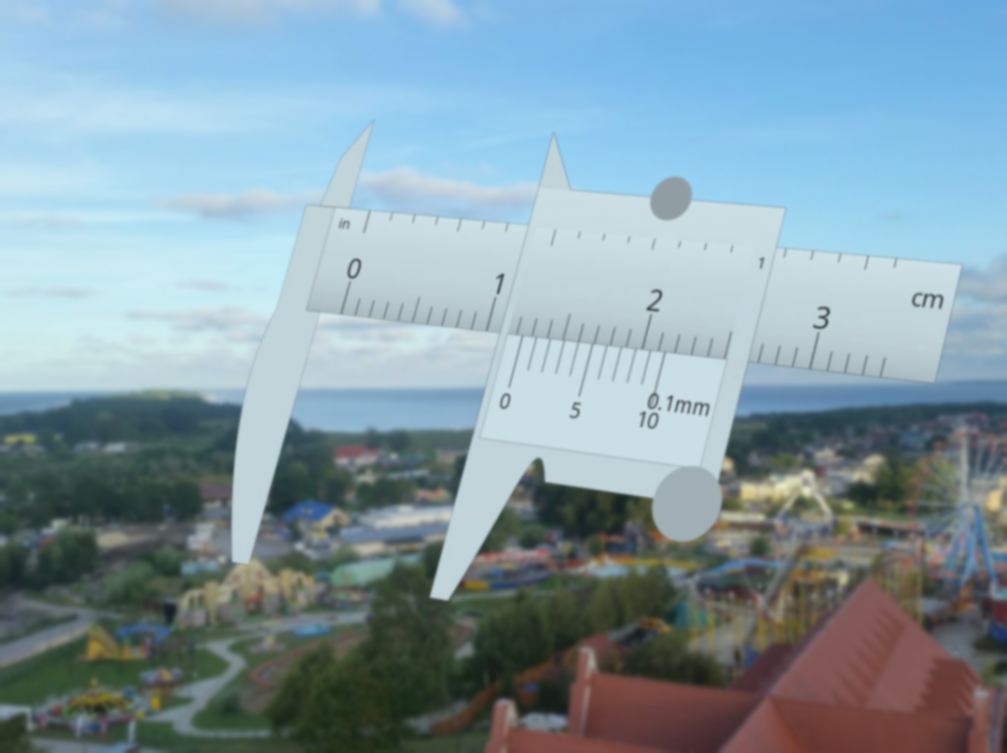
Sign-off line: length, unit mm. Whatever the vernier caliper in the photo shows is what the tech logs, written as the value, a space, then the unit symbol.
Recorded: 12.4 mm
